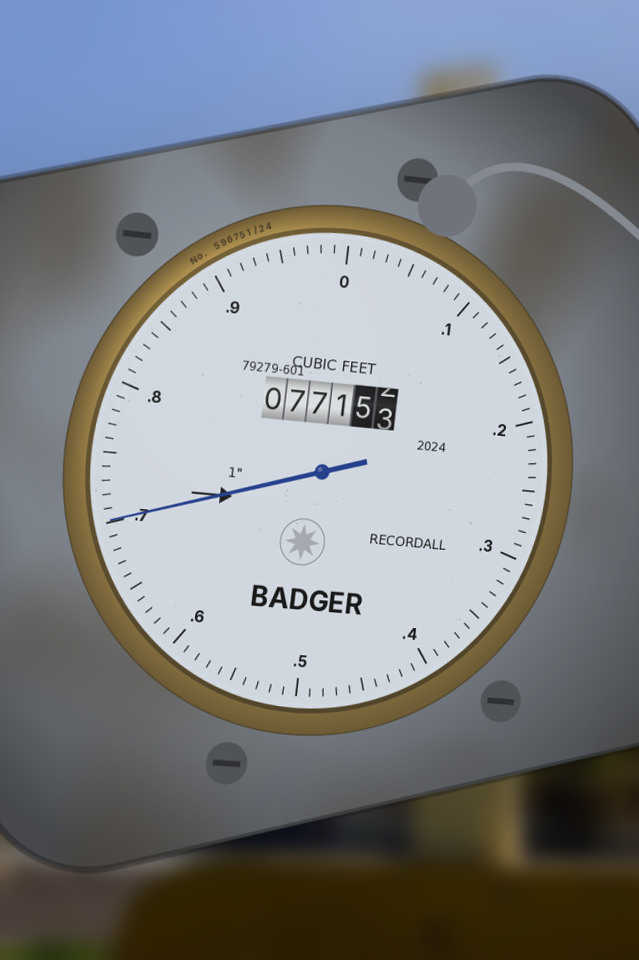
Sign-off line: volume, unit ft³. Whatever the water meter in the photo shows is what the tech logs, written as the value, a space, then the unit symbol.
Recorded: 77152.70 ft³
